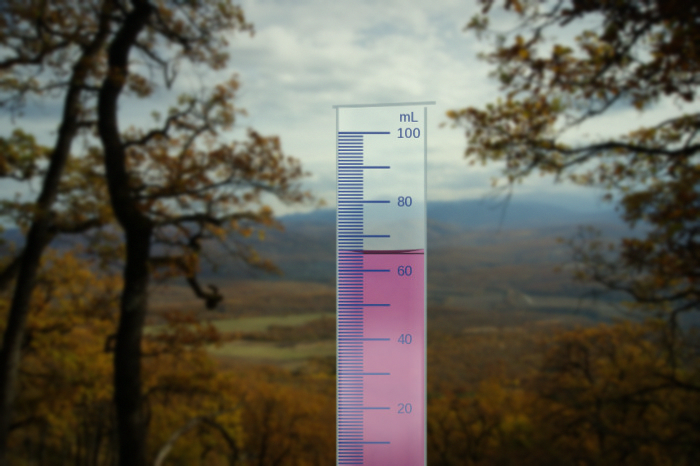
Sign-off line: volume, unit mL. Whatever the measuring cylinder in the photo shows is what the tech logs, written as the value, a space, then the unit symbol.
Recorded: 65 mL
